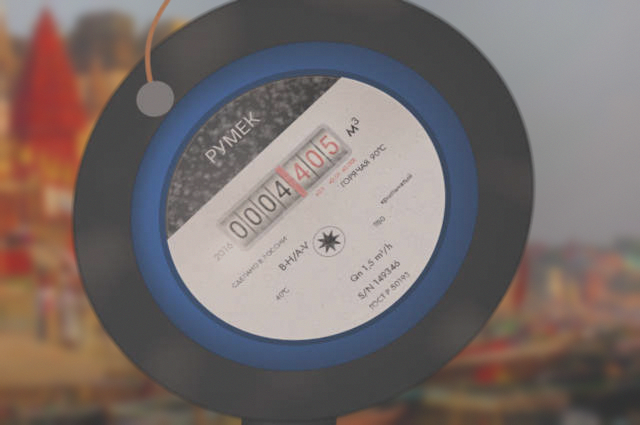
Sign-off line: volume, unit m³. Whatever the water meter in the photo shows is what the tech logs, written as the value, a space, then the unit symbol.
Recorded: 4.405 m³
